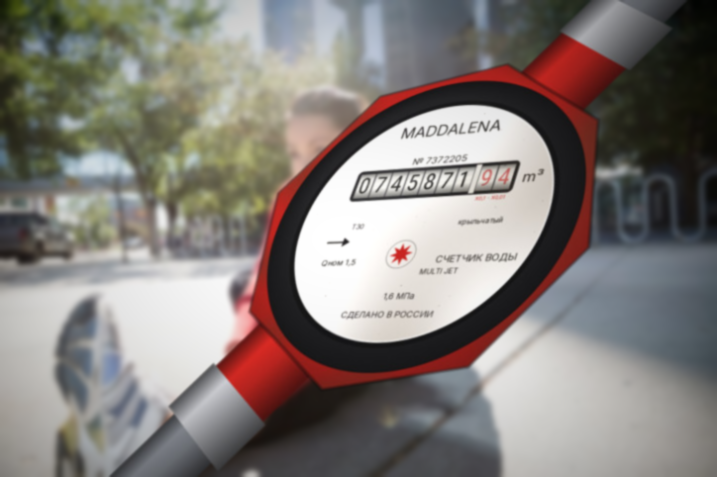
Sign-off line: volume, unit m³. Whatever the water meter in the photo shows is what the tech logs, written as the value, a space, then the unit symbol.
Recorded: 745871.94 m³
